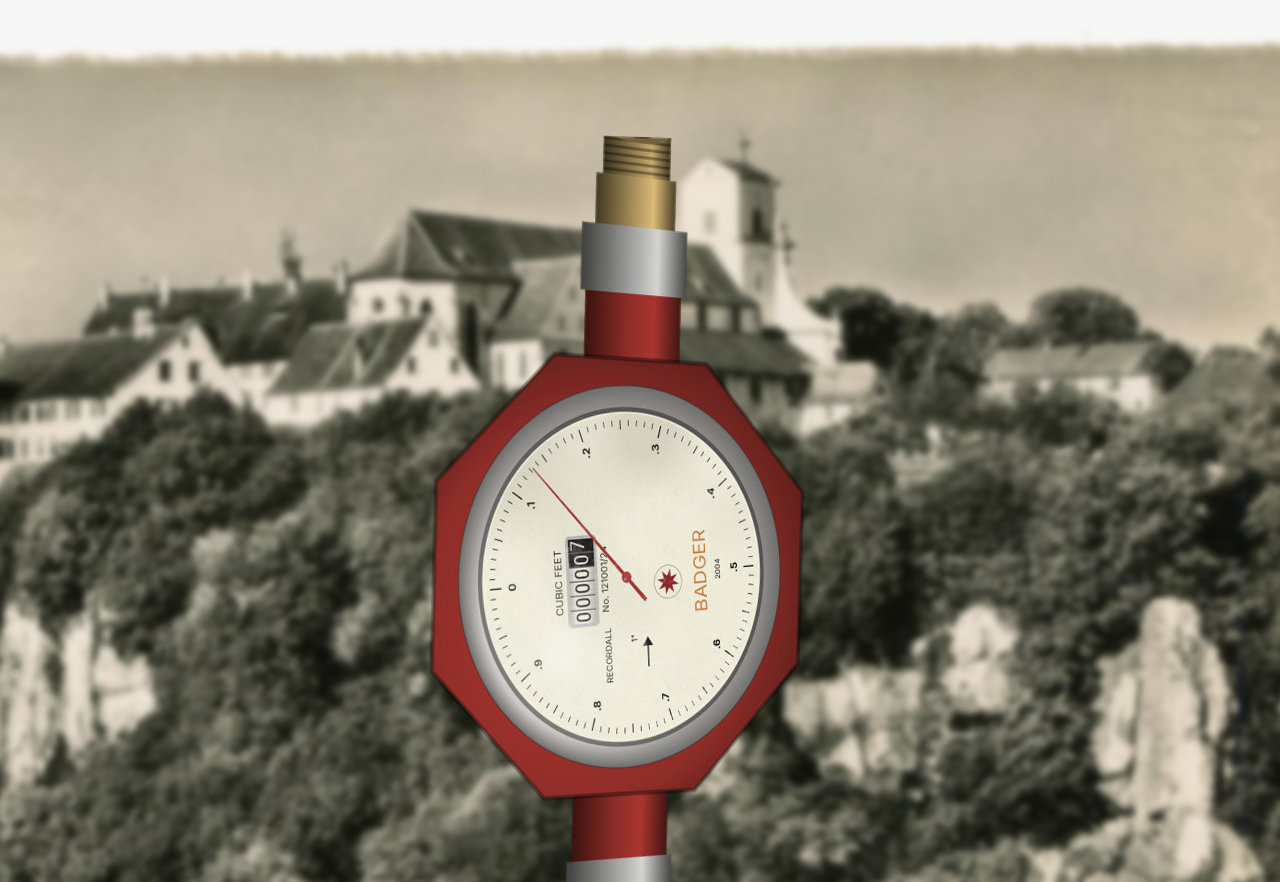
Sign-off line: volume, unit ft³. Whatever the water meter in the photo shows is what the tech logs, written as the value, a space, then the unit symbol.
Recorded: 7.13 ft³
